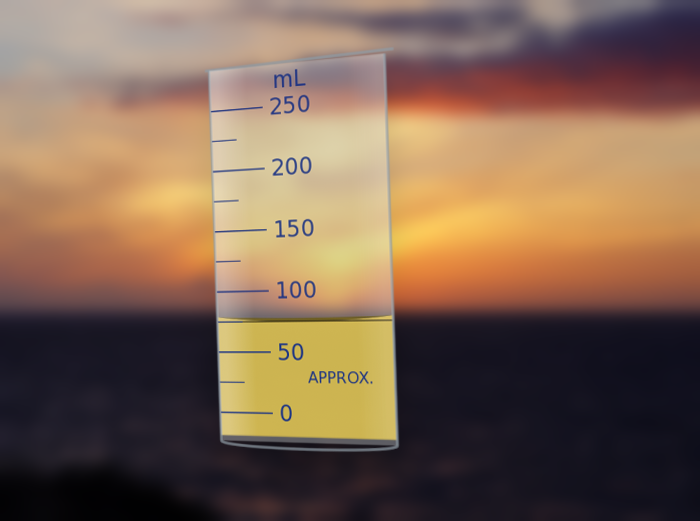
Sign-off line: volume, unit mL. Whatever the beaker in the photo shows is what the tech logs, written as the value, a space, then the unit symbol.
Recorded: 75 mL
